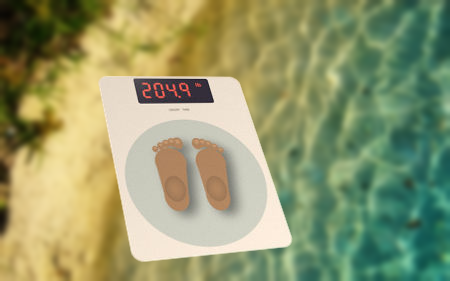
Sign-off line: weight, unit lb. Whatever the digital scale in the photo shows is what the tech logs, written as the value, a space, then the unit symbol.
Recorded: 204.9 lb
